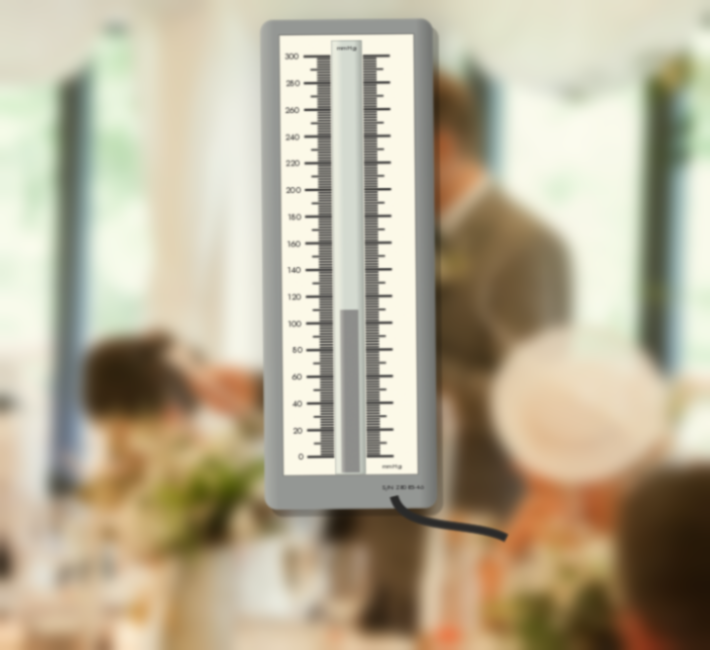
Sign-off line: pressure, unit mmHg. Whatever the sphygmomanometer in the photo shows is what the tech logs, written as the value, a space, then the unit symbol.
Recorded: 110 mmHg
